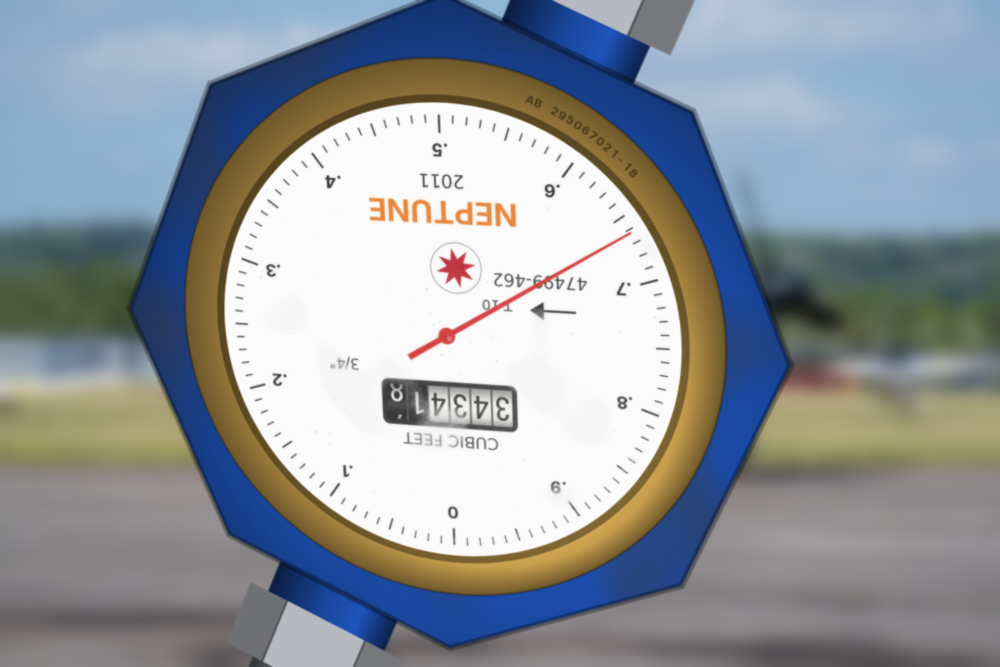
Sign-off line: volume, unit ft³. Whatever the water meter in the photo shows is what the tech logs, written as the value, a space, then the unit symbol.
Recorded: 343417.66 ft³
